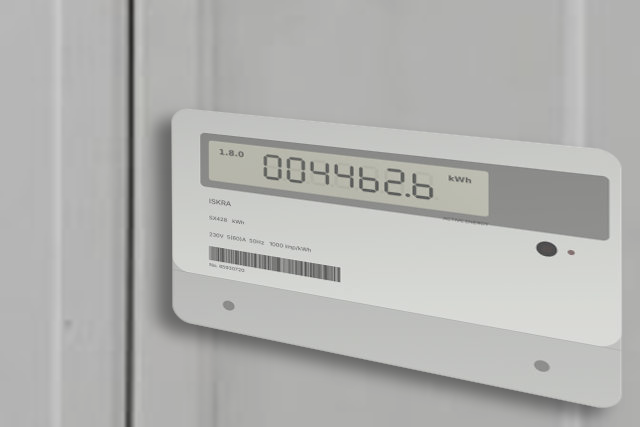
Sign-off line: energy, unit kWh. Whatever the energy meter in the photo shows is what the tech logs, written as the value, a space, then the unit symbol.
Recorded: 4462.6 kWh
